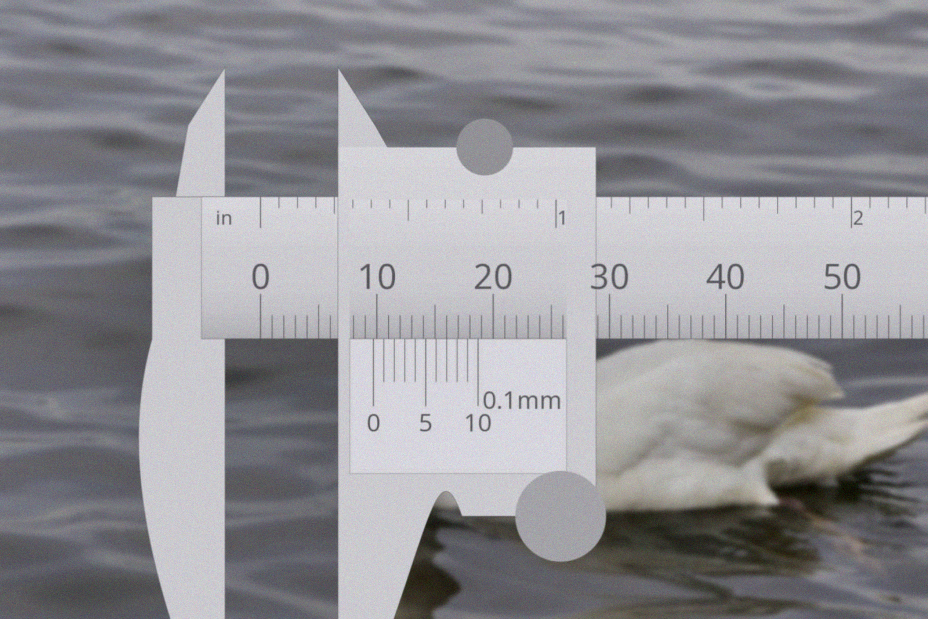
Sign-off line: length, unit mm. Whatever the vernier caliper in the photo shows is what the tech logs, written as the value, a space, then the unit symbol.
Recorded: 9.7 mm
